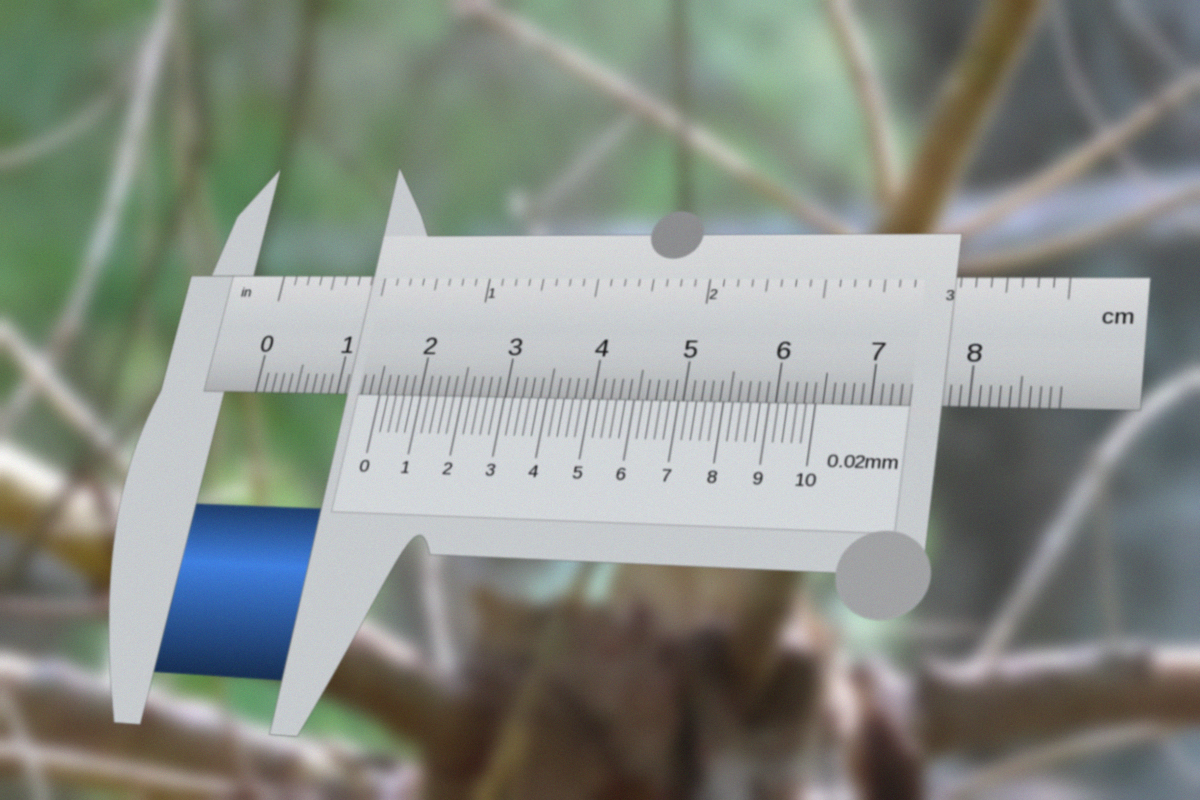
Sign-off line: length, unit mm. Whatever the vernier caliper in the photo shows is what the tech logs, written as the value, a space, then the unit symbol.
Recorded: 15.2 mm
